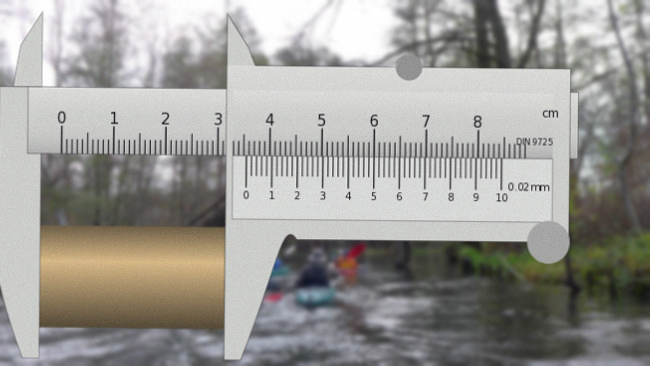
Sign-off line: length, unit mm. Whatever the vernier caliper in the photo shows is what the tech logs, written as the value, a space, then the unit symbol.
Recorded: 35.5 mm
